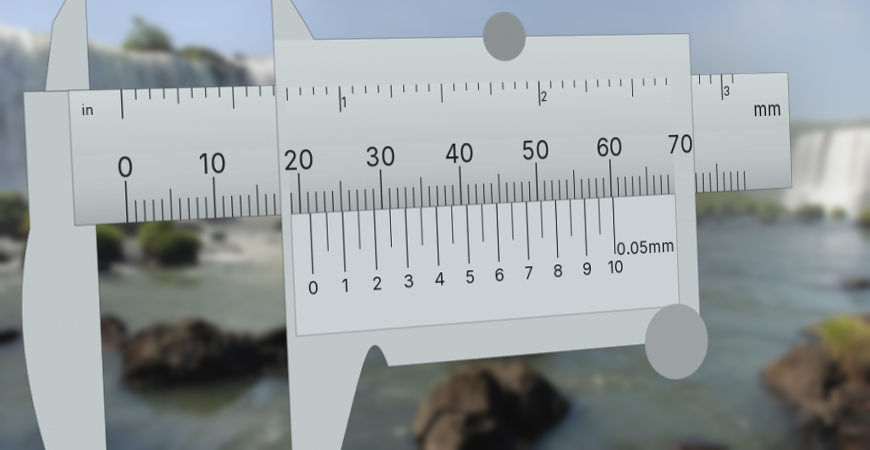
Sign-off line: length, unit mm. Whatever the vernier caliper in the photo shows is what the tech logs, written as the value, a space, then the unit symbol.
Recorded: 21.2 mm
